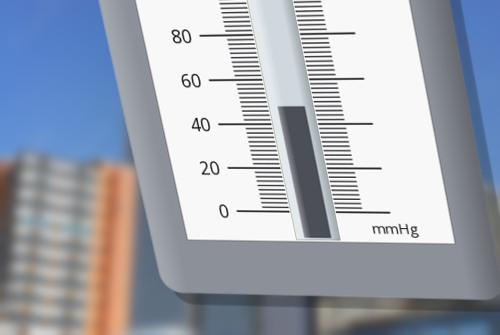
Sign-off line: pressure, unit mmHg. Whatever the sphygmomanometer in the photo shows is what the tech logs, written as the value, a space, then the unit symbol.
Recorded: 48 mmHg
